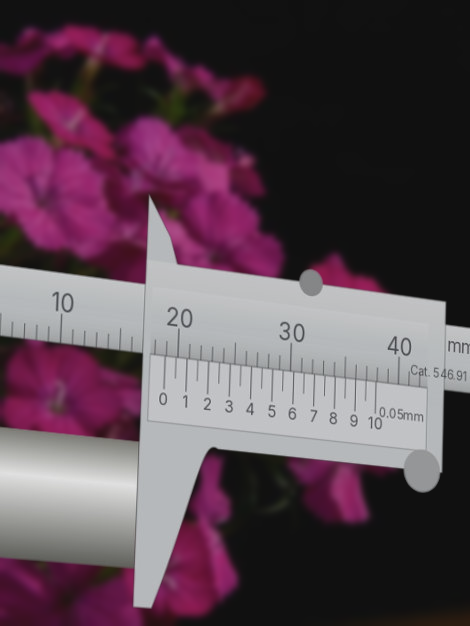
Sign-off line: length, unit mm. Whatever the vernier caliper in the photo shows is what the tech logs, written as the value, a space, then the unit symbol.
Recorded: 18.9 mm
